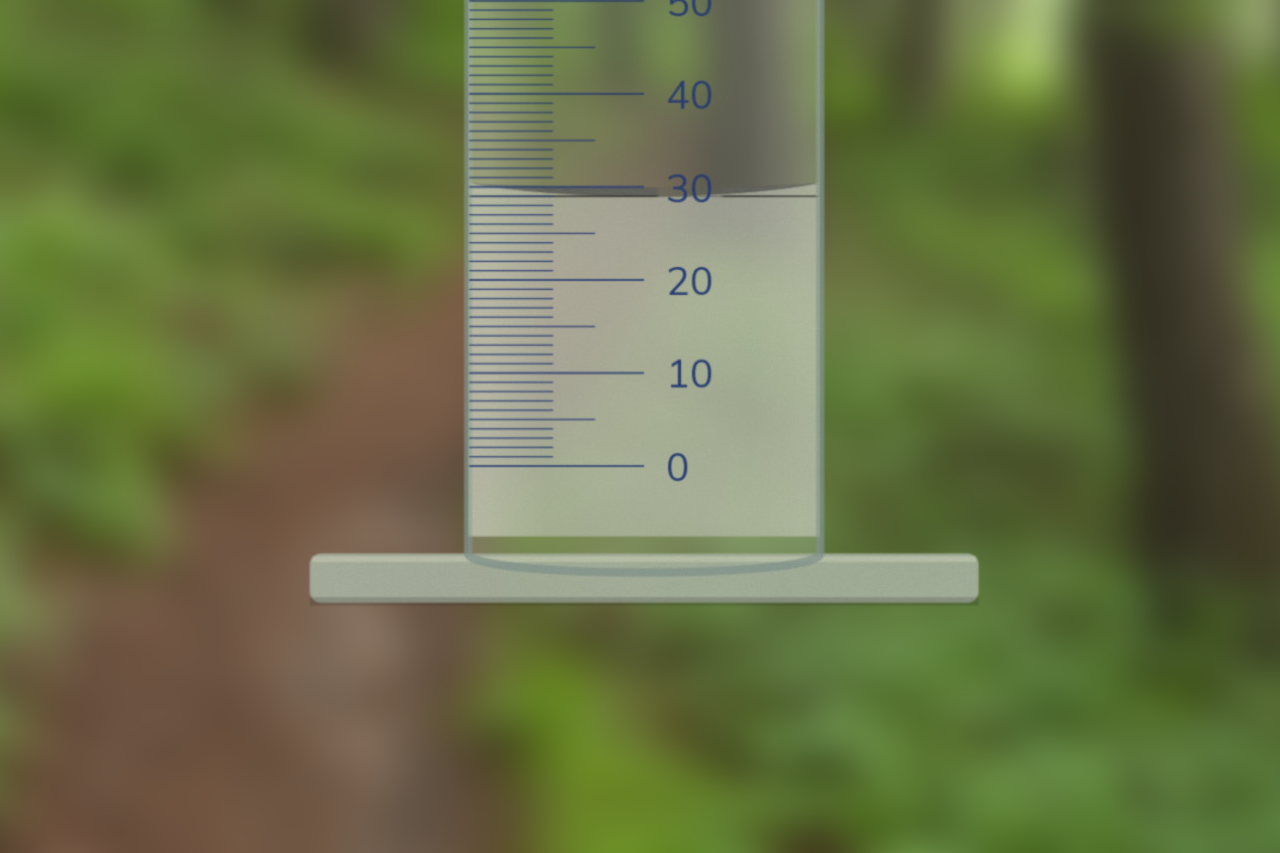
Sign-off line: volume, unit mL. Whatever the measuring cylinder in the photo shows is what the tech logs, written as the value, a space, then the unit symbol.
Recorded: 29 mL
